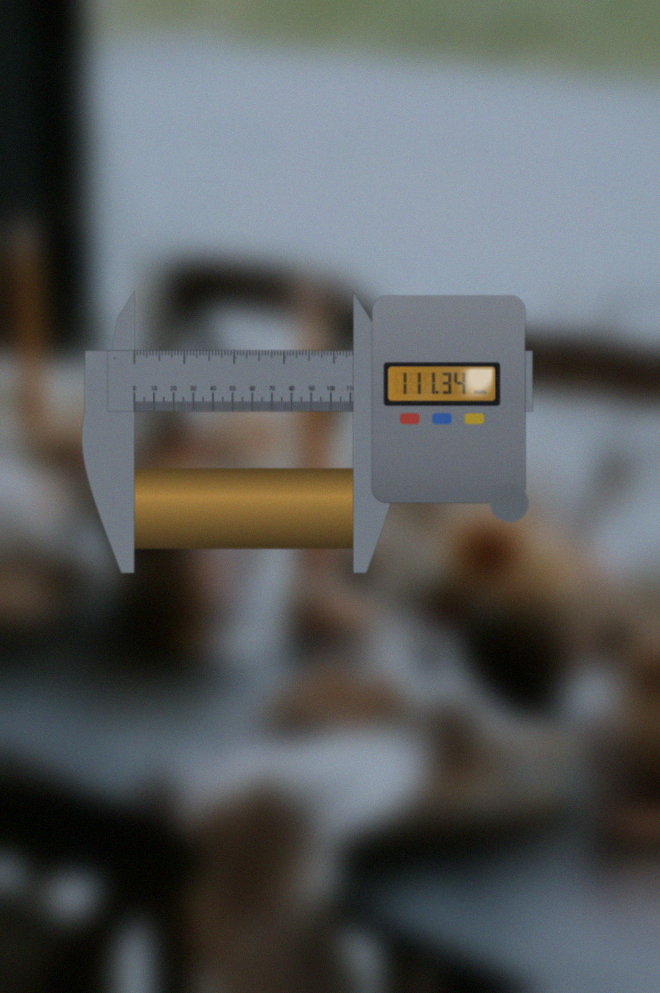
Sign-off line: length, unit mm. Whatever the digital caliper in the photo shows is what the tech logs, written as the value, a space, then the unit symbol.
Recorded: 111.34 mm
